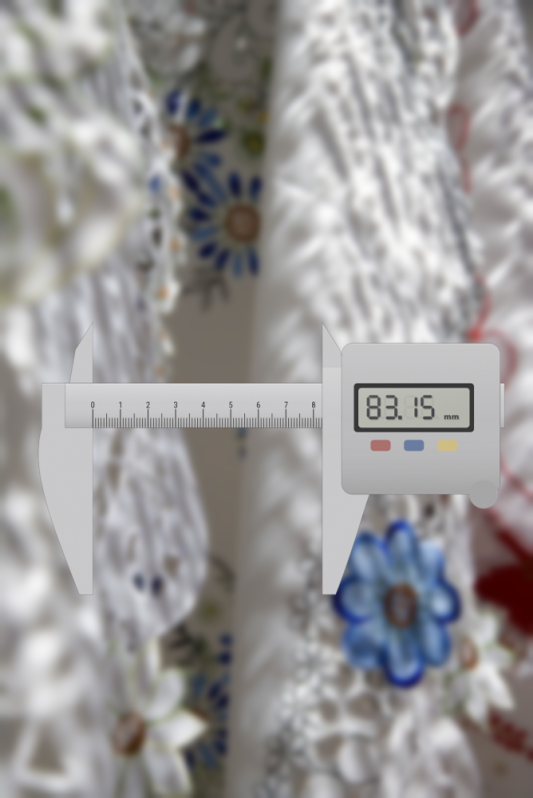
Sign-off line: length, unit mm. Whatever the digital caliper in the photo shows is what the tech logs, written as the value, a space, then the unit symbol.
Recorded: 83.15 mm
